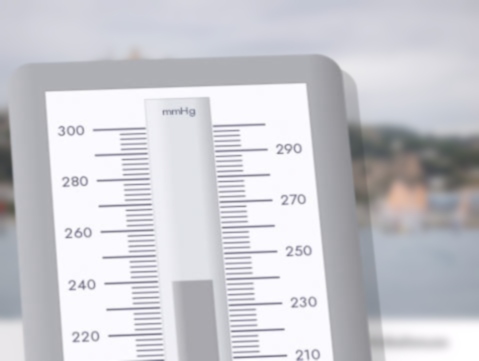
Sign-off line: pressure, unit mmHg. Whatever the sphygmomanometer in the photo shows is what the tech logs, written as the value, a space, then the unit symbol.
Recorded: 240 mmHg
